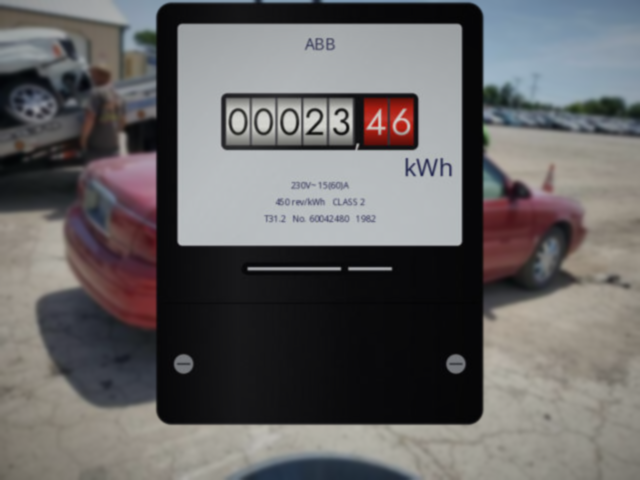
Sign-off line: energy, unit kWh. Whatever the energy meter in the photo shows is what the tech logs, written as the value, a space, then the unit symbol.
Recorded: 23.46 kWh
